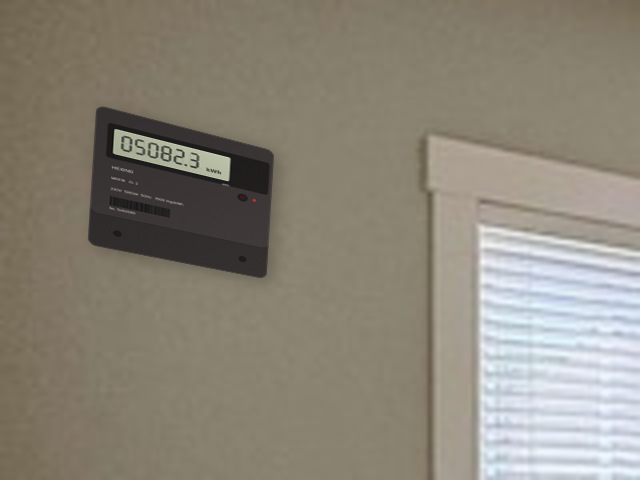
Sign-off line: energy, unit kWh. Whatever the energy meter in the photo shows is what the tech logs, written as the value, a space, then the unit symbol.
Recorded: 5082.3 kWh
